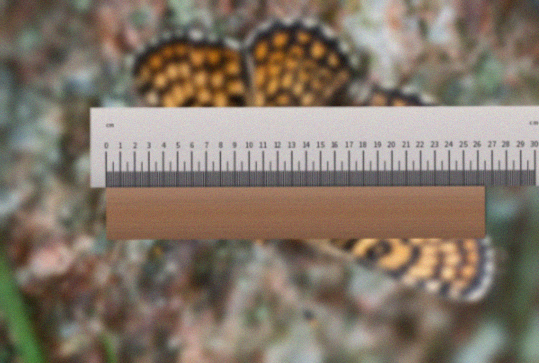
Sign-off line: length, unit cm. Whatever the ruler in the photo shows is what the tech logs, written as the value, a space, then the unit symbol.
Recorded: 26.5 cm
